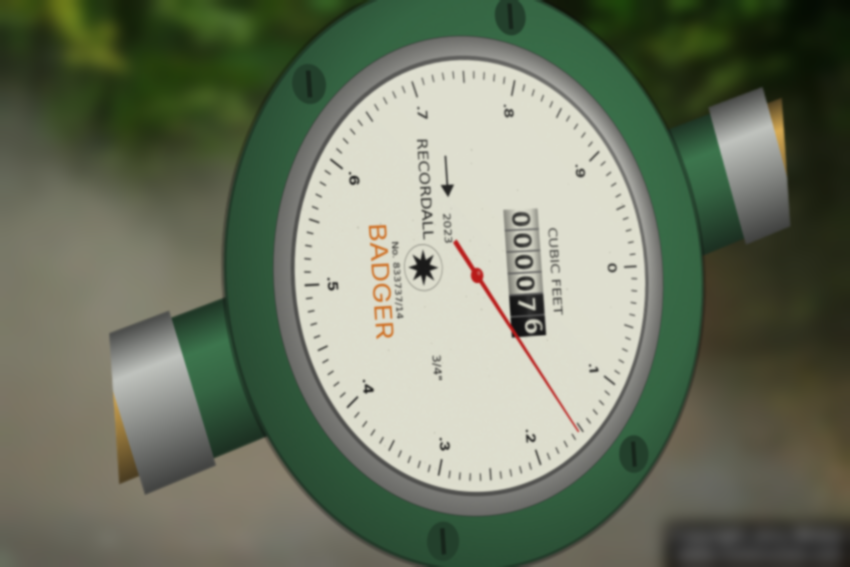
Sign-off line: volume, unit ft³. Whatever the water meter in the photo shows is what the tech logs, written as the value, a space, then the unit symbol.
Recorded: 76.15 ft³
